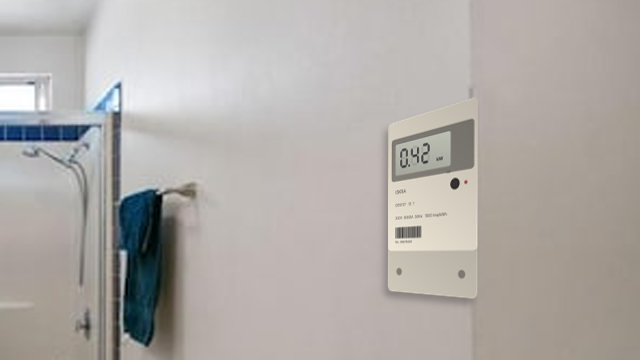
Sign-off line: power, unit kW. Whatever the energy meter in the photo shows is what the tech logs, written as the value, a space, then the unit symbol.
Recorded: 0.42 kW
